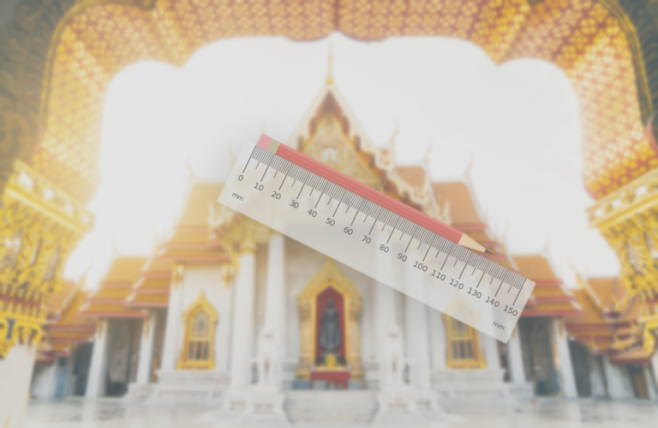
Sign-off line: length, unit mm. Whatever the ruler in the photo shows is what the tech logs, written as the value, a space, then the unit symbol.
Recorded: 130 mm
